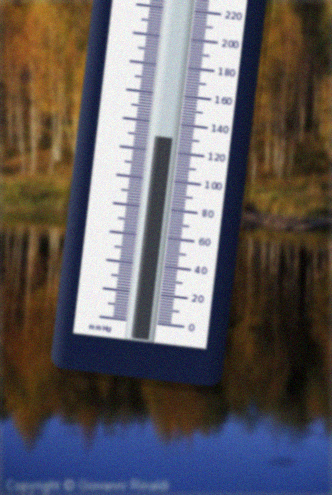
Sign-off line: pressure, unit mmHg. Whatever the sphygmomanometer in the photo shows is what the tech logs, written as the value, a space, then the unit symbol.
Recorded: 130 mmHg
